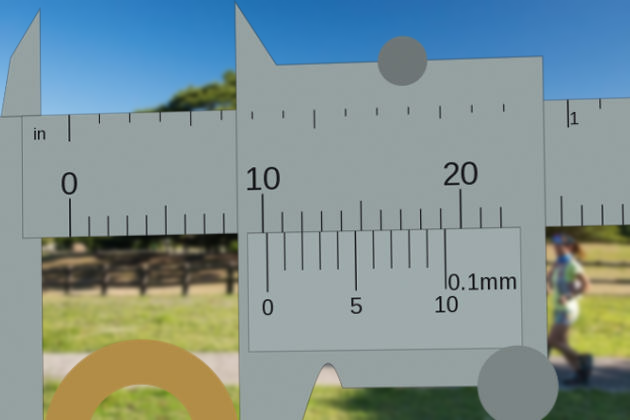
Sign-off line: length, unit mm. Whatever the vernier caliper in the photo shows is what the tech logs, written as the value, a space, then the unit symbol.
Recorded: 10.2 mm
